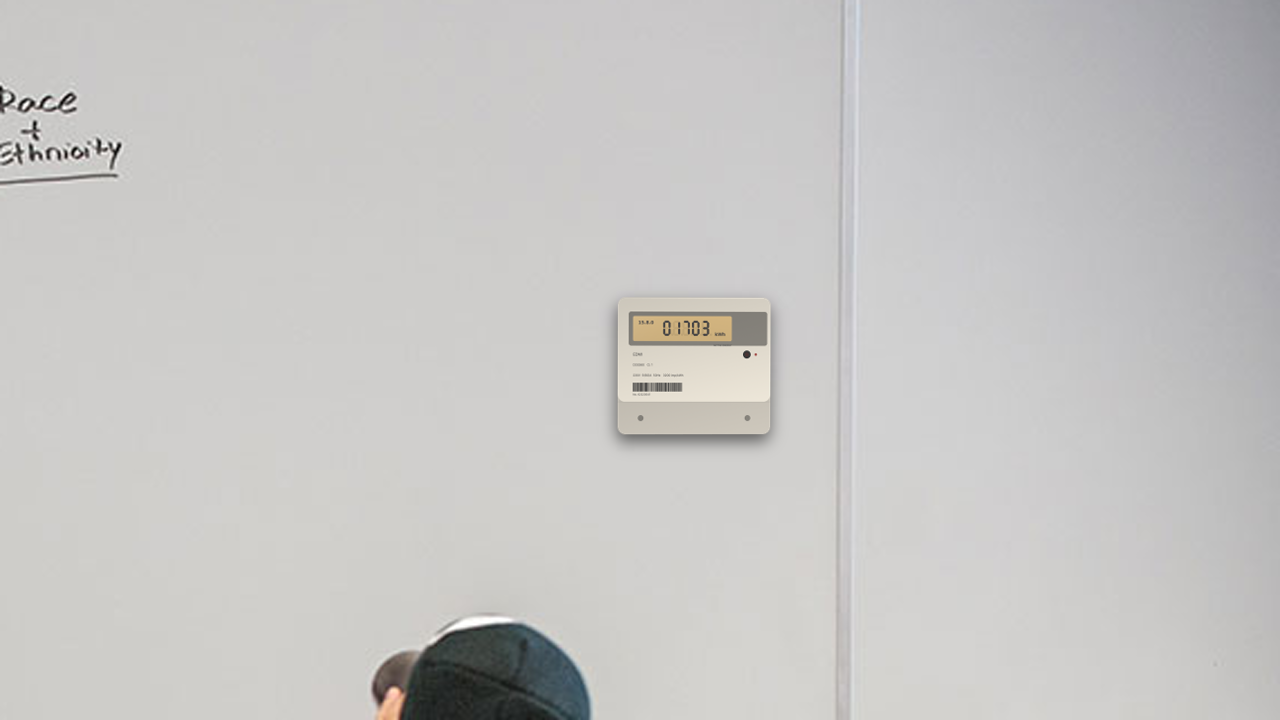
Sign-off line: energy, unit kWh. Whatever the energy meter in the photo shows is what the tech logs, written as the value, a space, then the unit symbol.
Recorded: 1703 kWh
